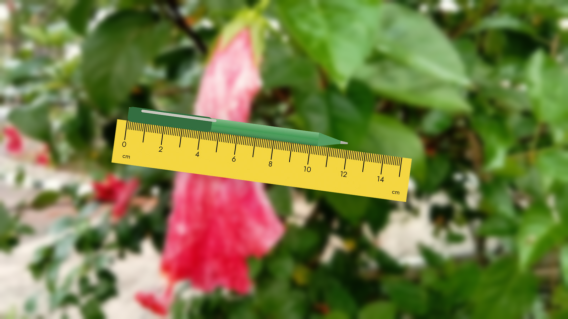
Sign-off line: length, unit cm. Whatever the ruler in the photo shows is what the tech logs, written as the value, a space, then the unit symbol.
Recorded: 12 cm
